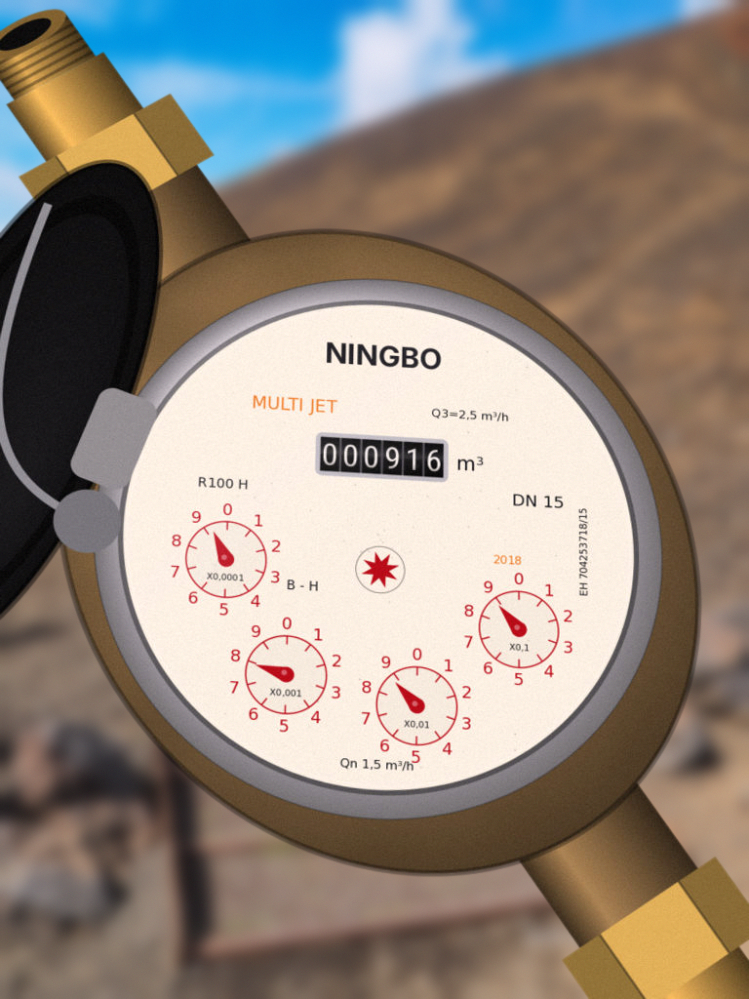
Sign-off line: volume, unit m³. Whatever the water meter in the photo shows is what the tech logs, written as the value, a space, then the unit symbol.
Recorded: 916.8879 m³
